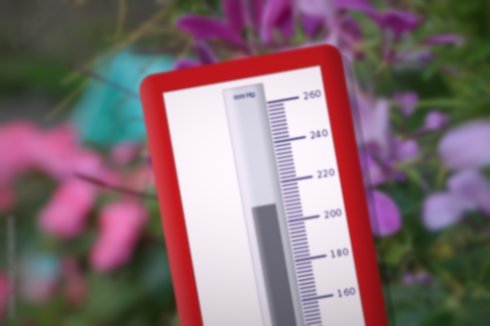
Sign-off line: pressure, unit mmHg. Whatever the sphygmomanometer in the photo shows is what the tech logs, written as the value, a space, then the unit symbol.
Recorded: 210 mmHg
